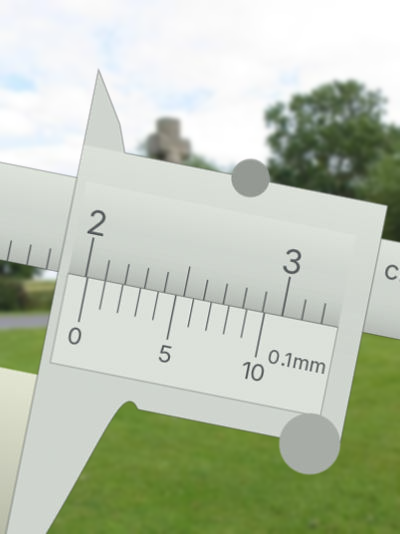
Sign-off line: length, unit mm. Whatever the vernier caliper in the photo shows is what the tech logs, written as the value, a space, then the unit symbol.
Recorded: 20.1 mm
